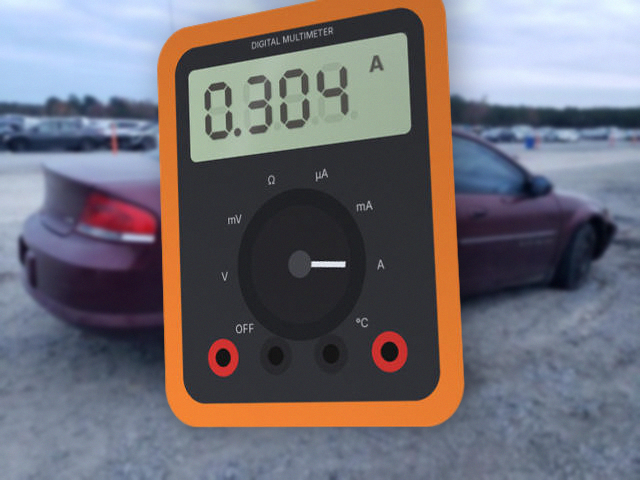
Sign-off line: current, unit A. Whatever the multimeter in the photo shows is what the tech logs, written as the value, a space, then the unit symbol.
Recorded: 0.304 A
